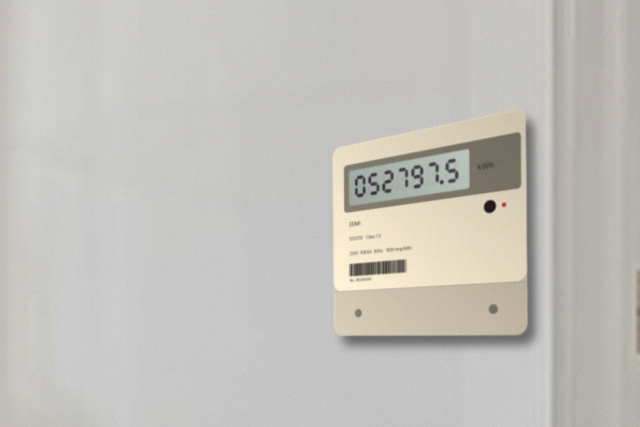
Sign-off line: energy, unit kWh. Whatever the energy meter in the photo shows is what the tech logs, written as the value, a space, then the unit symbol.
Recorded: 52797.5 kWh
